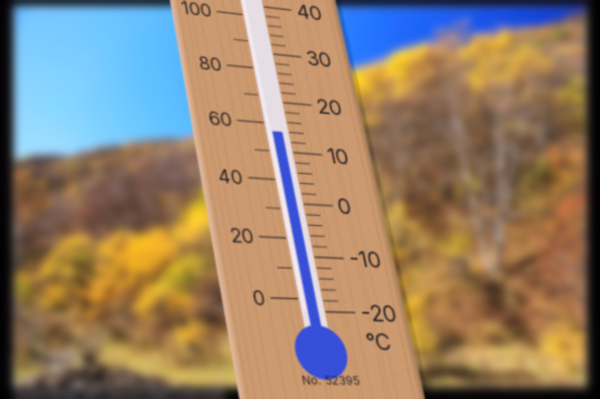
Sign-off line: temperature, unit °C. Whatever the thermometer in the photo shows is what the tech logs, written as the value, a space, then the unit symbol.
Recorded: 14 °C
